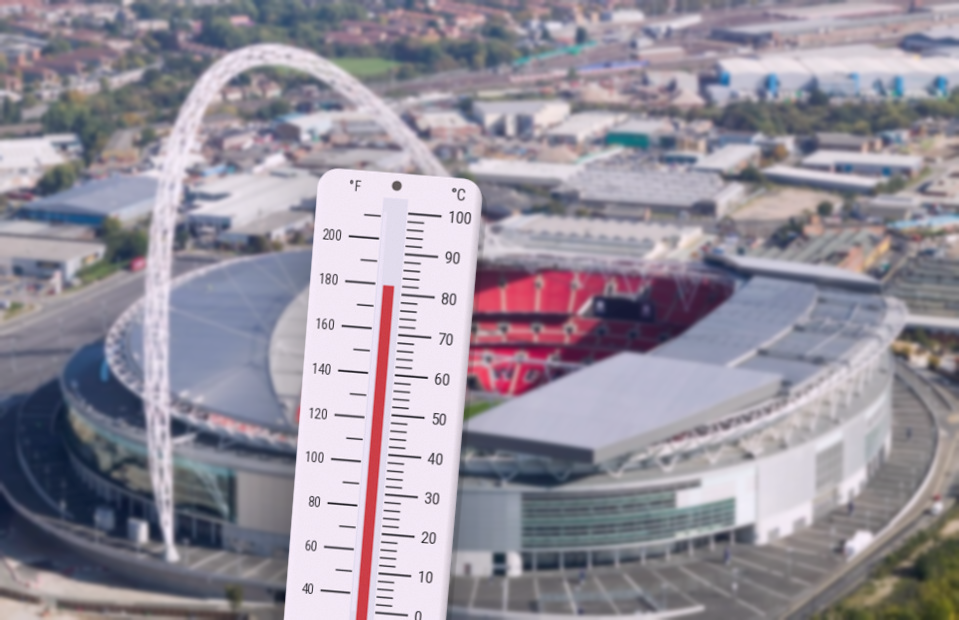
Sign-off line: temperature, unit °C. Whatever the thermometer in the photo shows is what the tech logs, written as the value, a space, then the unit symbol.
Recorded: 82 °C
